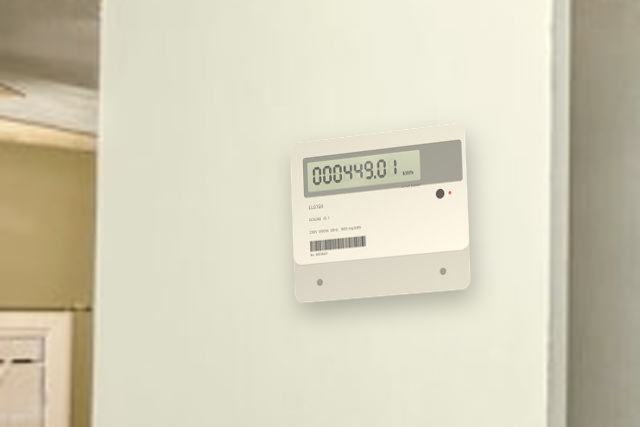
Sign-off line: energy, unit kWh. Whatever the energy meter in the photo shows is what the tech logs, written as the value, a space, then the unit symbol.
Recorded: 449.01 kWh
